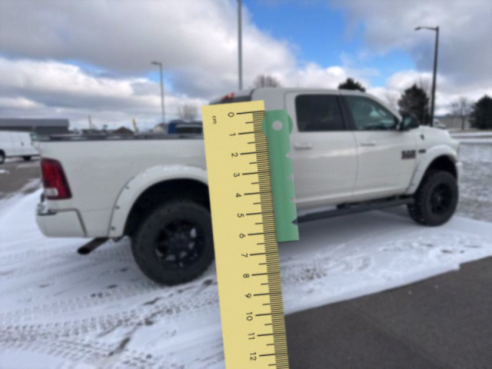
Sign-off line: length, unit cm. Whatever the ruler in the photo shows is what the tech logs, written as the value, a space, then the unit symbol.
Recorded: 6.5 cm
